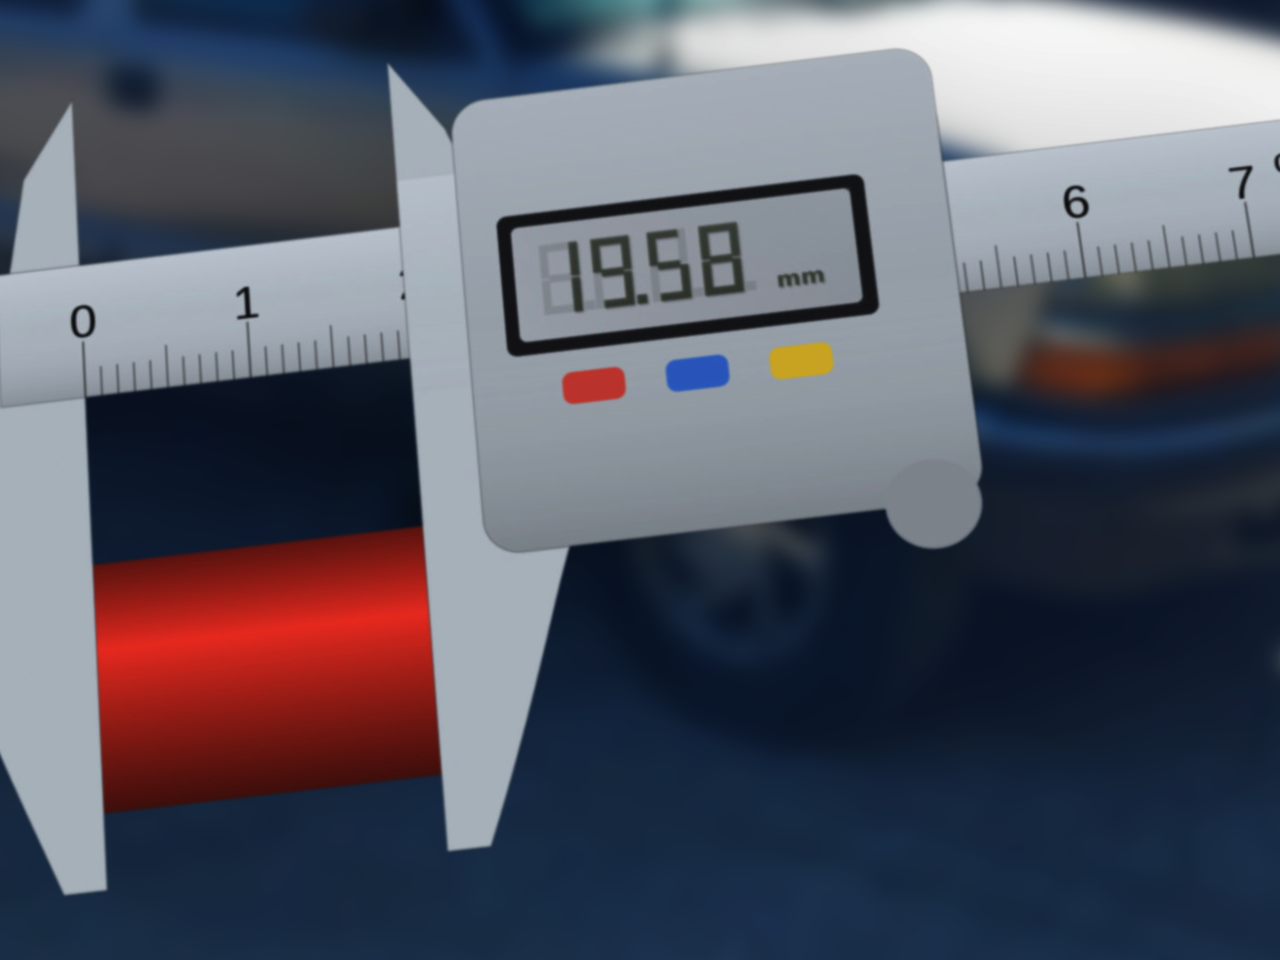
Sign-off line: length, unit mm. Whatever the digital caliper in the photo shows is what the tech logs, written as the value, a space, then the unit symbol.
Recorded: 19.58 mm
